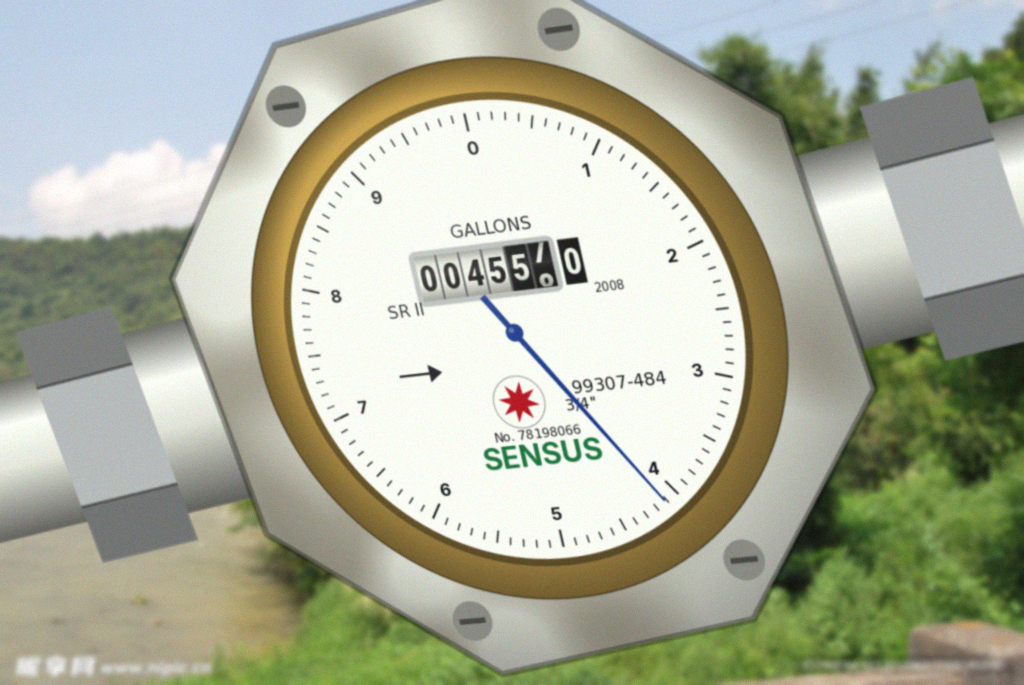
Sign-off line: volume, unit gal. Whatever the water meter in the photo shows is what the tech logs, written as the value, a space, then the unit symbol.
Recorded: 45574.1 gal
